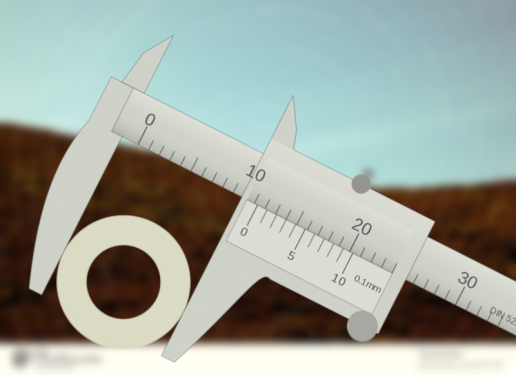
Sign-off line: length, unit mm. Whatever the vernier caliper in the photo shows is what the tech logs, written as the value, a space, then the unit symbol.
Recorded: 11.3 mm
